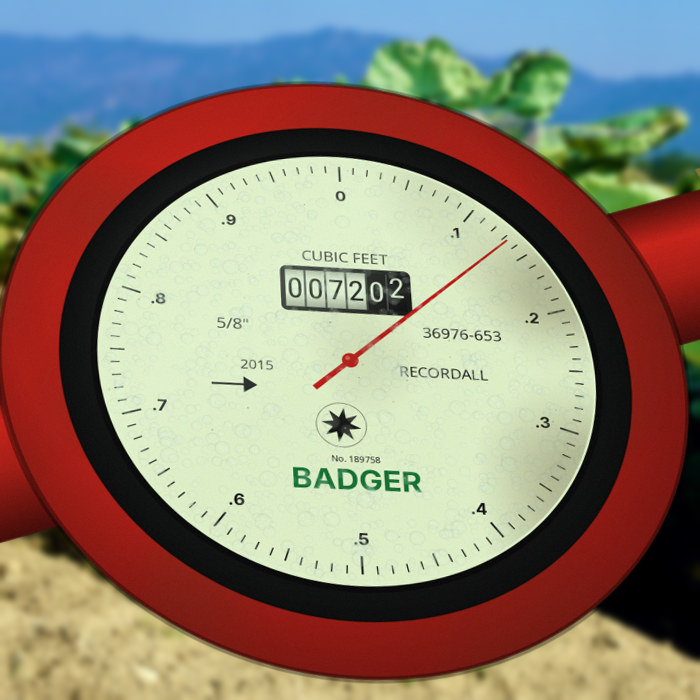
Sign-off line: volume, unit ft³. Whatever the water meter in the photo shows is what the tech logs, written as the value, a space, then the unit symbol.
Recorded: 7202.13 ft³
